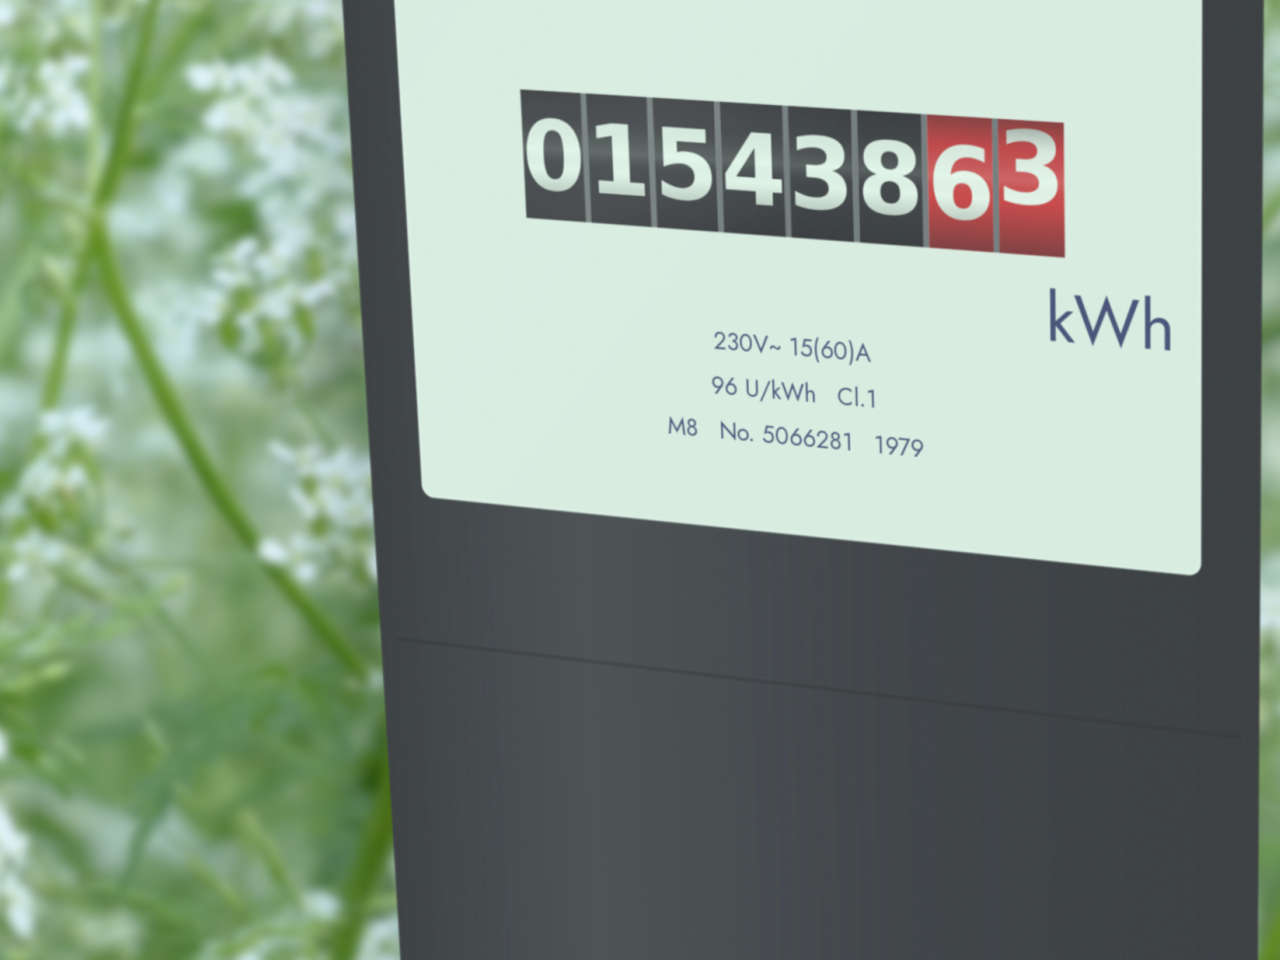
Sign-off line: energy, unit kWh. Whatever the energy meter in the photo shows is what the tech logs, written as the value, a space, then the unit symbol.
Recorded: 15438.63 kWh
